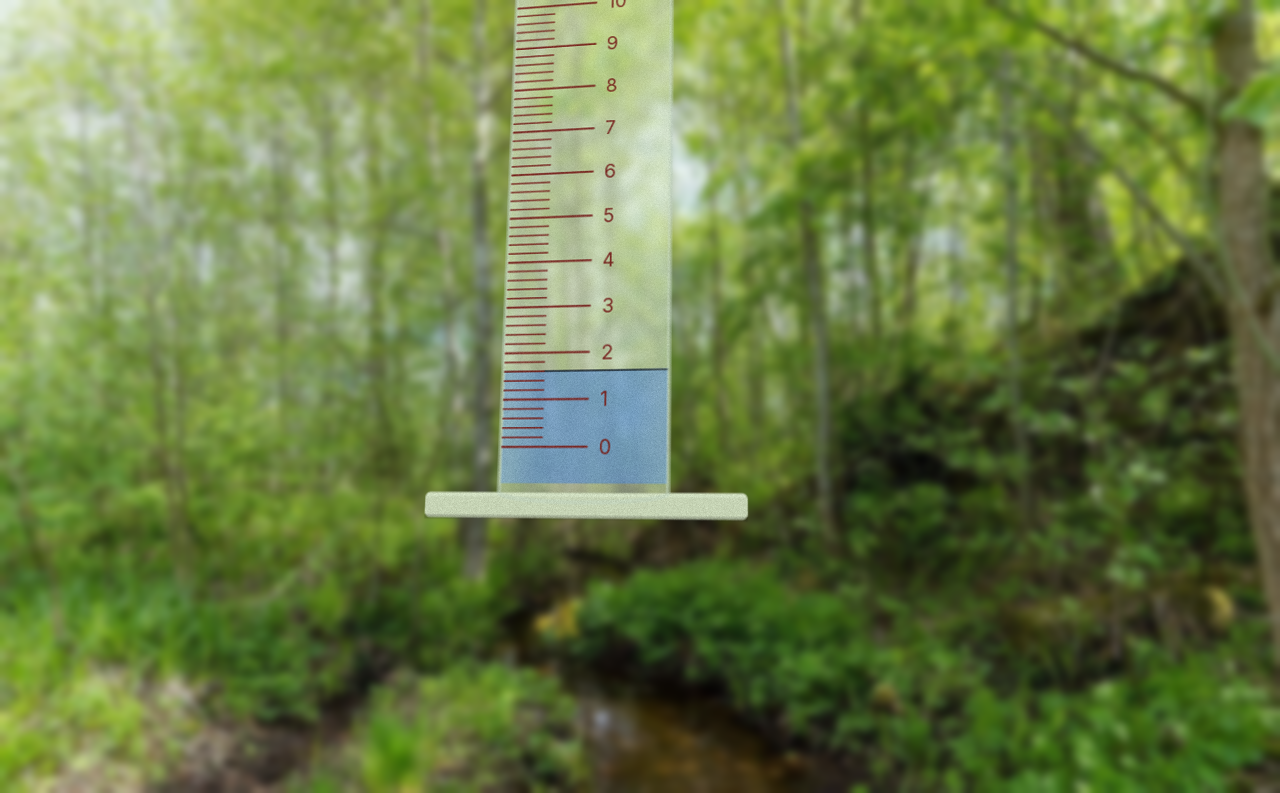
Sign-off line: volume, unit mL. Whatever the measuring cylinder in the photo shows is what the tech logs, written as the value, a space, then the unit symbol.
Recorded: 1.6 mL
